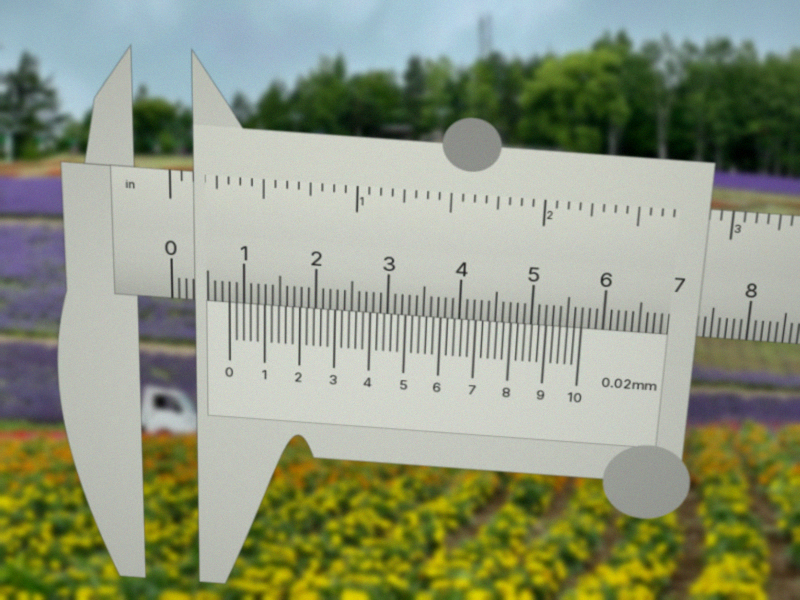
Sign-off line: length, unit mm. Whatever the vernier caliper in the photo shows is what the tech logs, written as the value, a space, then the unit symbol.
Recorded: 8.0 mm
